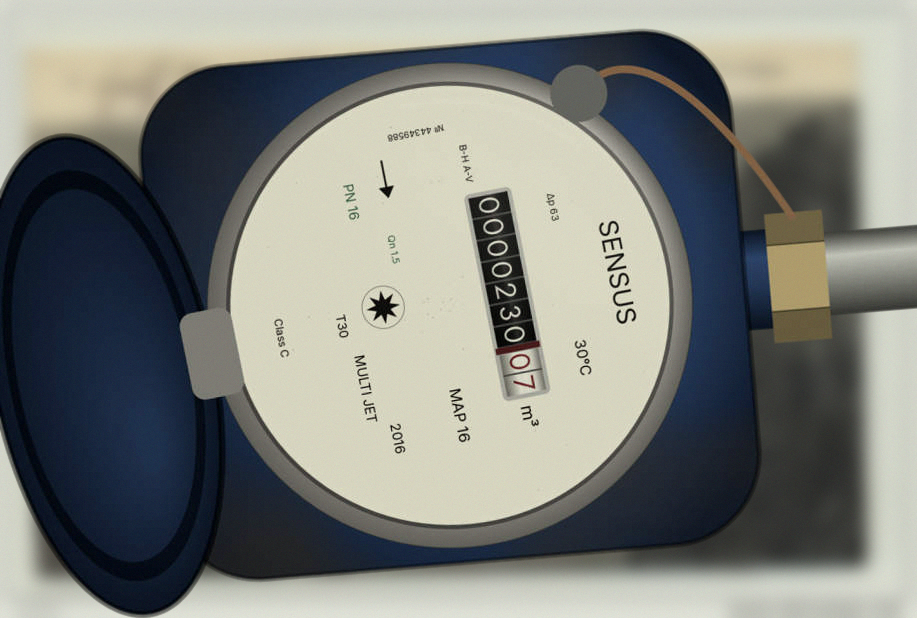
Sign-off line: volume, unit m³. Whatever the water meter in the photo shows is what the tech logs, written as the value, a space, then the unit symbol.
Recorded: 230.07 m³
